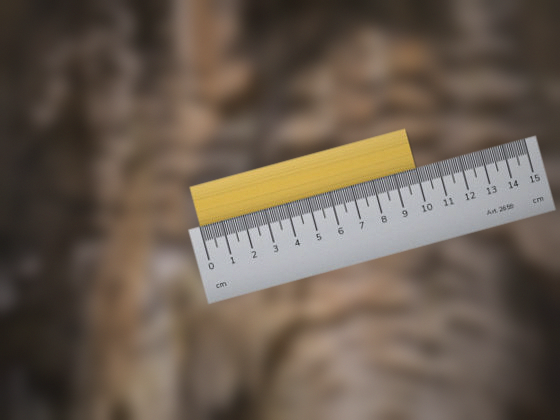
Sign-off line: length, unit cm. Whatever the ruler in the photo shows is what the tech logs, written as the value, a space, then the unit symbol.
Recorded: 10 cm
